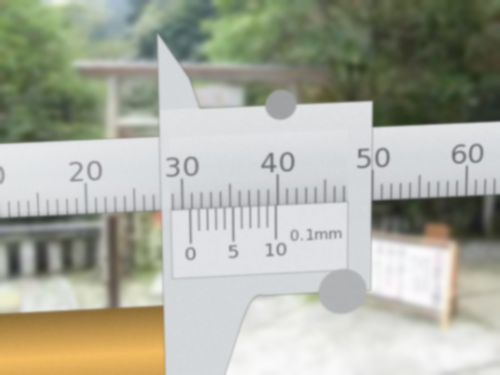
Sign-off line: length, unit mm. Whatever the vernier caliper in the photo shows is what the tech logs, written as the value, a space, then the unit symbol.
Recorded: 30.8 mm
